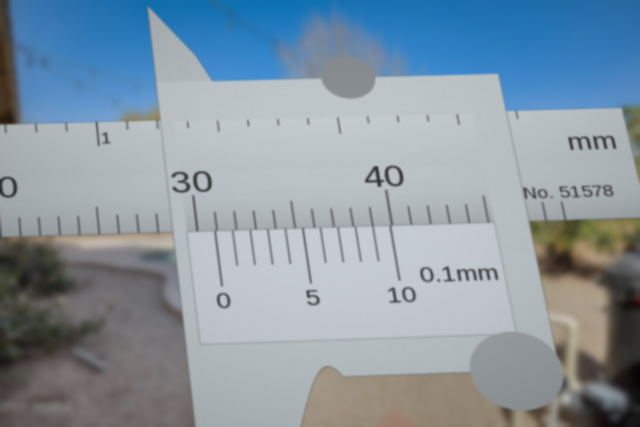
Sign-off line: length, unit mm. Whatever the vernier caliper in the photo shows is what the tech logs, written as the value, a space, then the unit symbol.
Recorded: 30.9 mm
